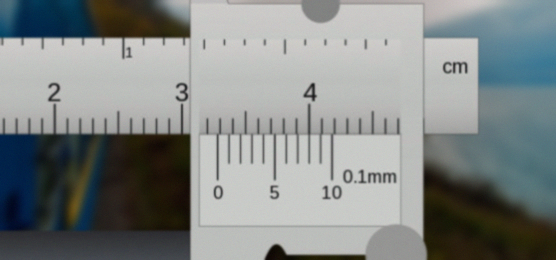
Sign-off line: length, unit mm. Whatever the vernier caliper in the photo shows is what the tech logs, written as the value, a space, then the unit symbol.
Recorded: 32.8 mm
